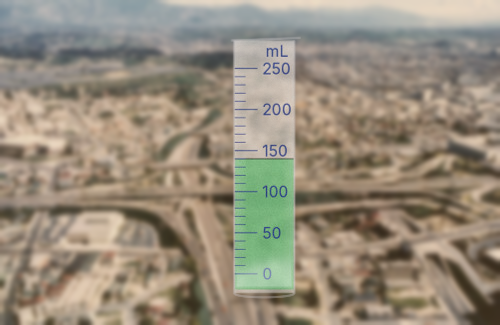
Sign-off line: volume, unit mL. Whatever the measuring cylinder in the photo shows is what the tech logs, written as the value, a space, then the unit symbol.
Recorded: 140 mL
